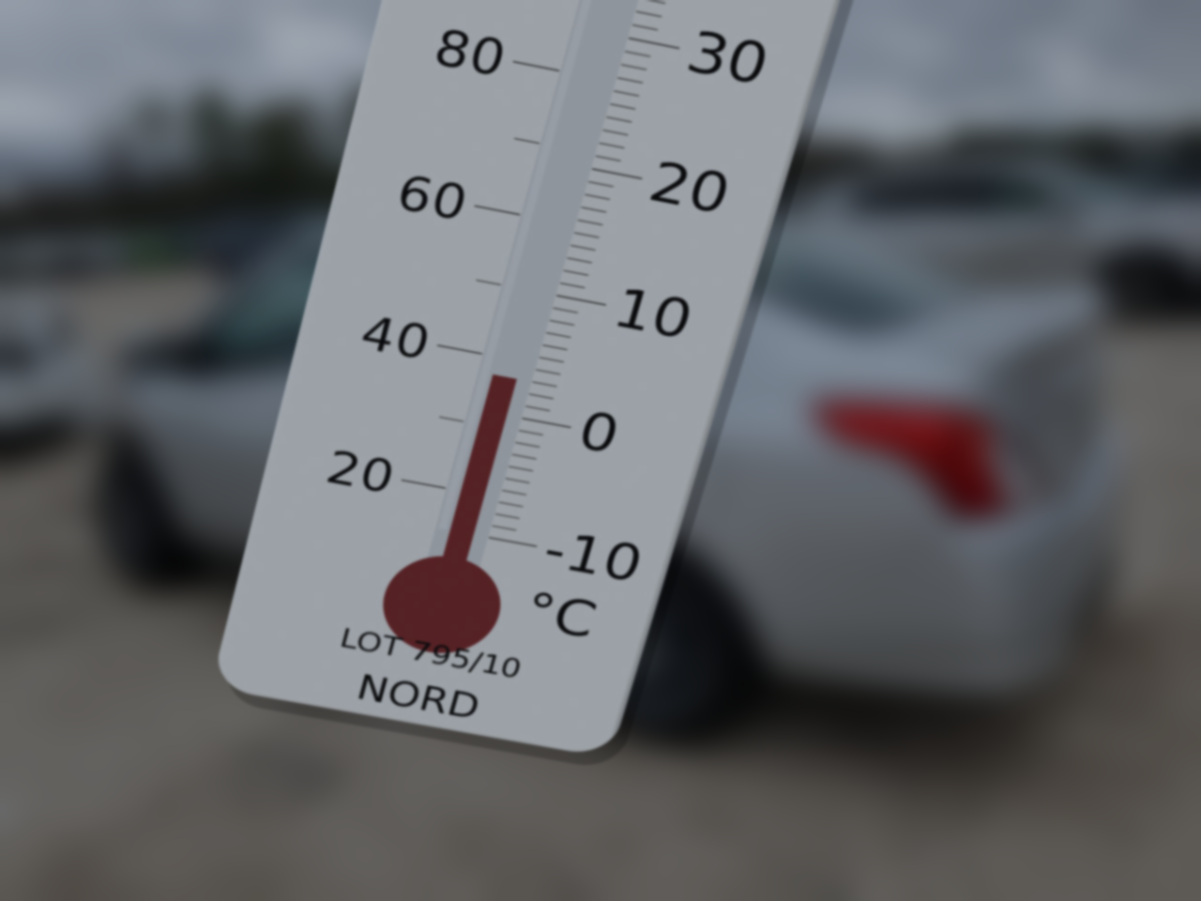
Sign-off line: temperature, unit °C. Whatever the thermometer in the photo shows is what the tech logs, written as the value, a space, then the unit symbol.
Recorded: 3 °C
